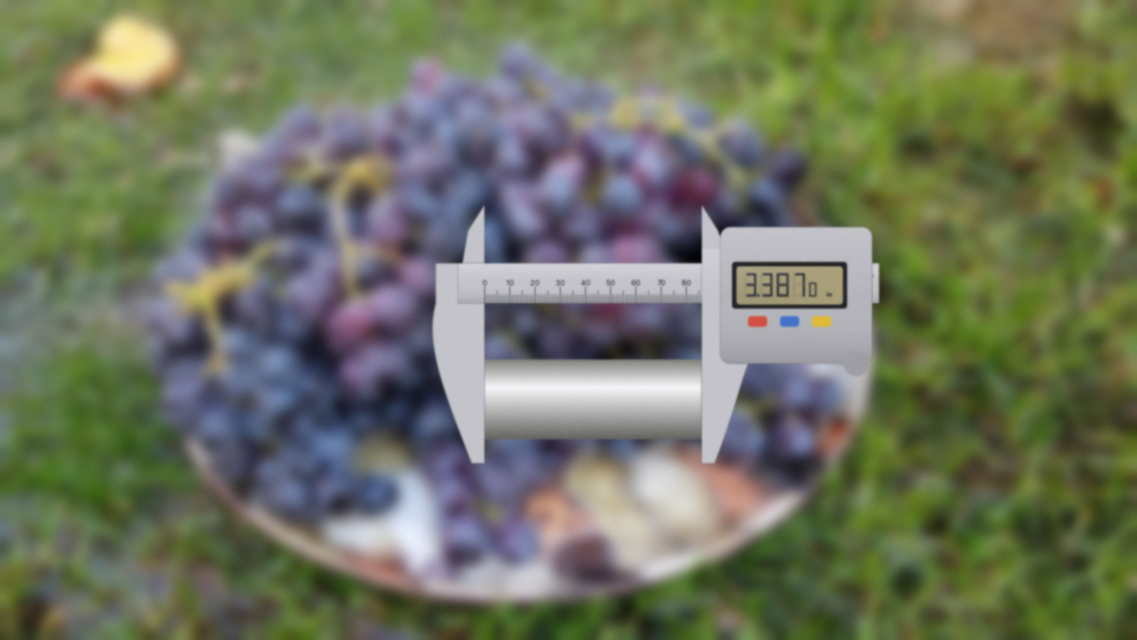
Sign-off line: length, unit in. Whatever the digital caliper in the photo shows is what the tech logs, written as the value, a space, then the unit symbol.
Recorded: 3.3870 in
